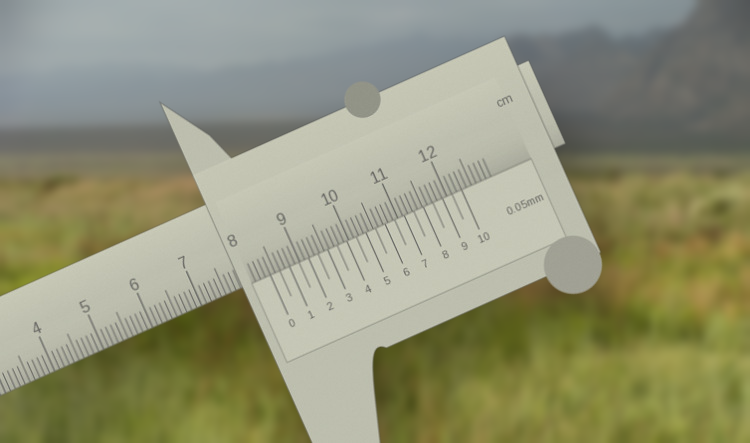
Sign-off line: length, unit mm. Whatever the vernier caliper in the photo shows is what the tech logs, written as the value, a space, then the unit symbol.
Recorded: 84.0 mm
